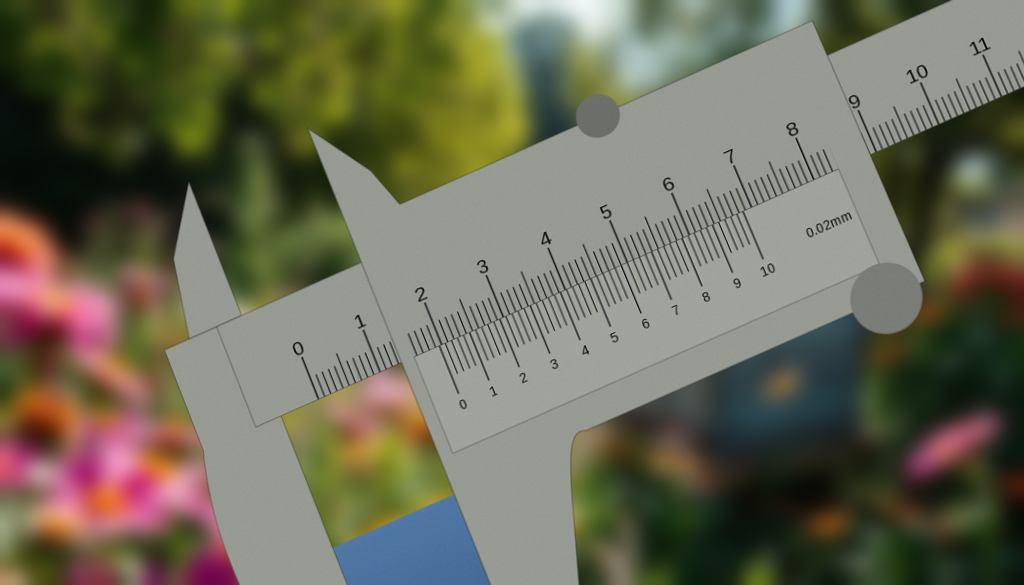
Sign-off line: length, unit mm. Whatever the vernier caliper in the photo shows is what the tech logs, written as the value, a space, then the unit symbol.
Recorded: 19.6 mm
